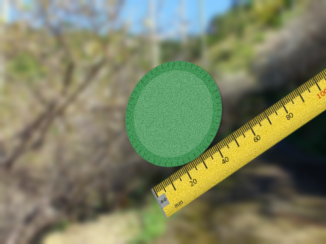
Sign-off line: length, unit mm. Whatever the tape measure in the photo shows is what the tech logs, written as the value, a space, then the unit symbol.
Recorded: 55 mm
